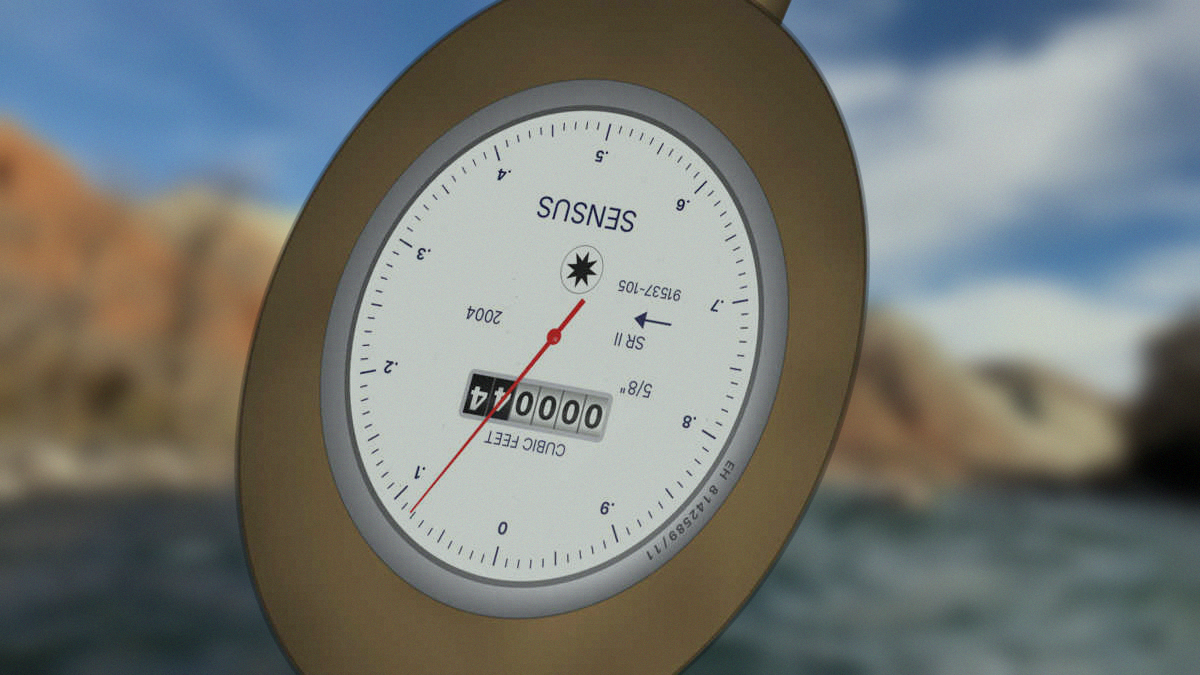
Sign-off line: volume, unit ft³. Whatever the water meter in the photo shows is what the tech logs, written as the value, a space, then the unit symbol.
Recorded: 44.08 ft³
